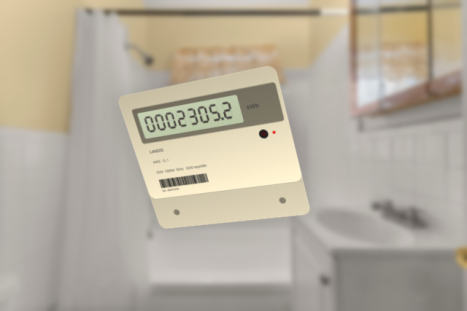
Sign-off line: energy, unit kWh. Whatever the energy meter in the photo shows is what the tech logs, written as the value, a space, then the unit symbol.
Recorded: 2305.2 kWh
